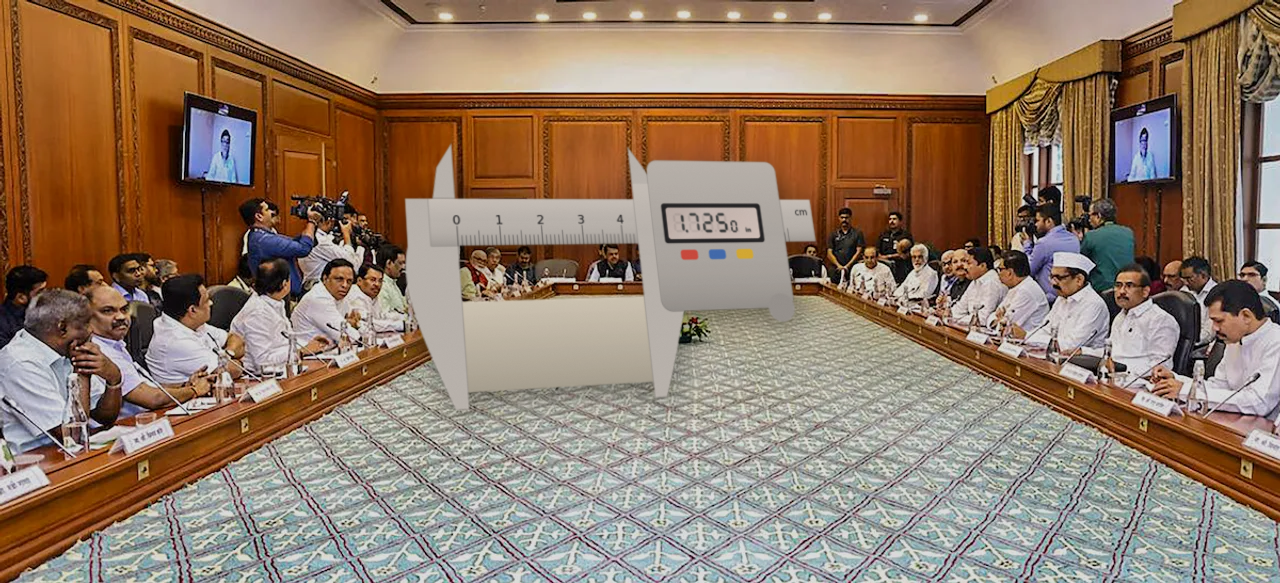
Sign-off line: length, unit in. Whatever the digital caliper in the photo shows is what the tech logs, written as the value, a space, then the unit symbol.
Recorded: 1.7250 in
